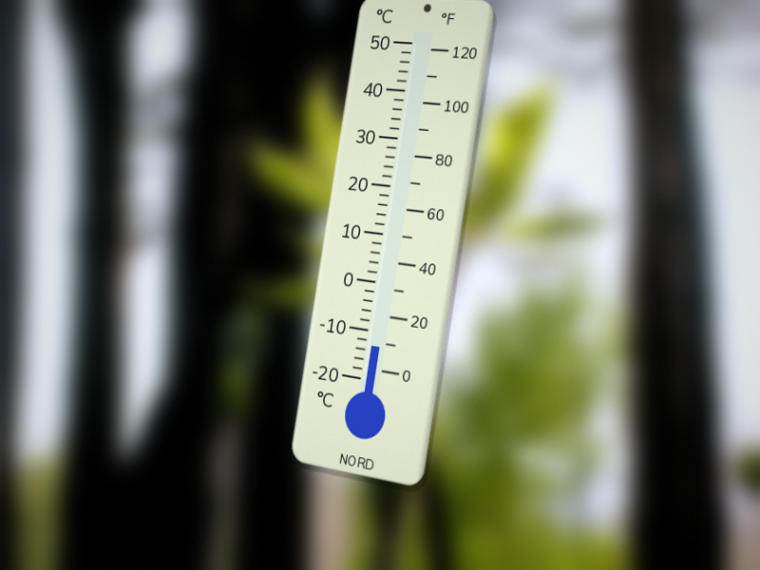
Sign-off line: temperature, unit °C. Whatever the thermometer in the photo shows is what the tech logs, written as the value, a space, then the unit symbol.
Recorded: -13 °C
